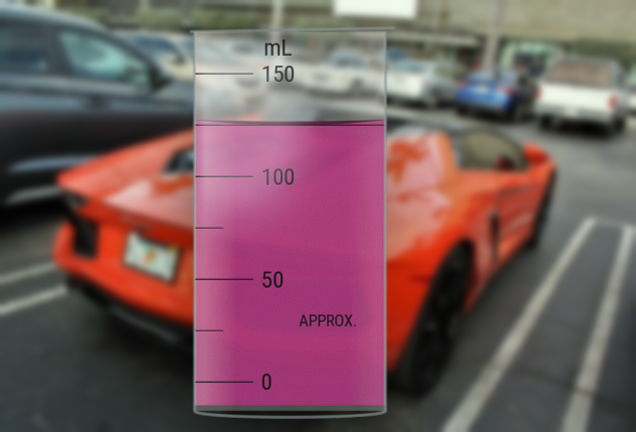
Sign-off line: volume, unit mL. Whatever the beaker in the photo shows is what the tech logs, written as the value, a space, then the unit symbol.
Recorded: 125 mL
